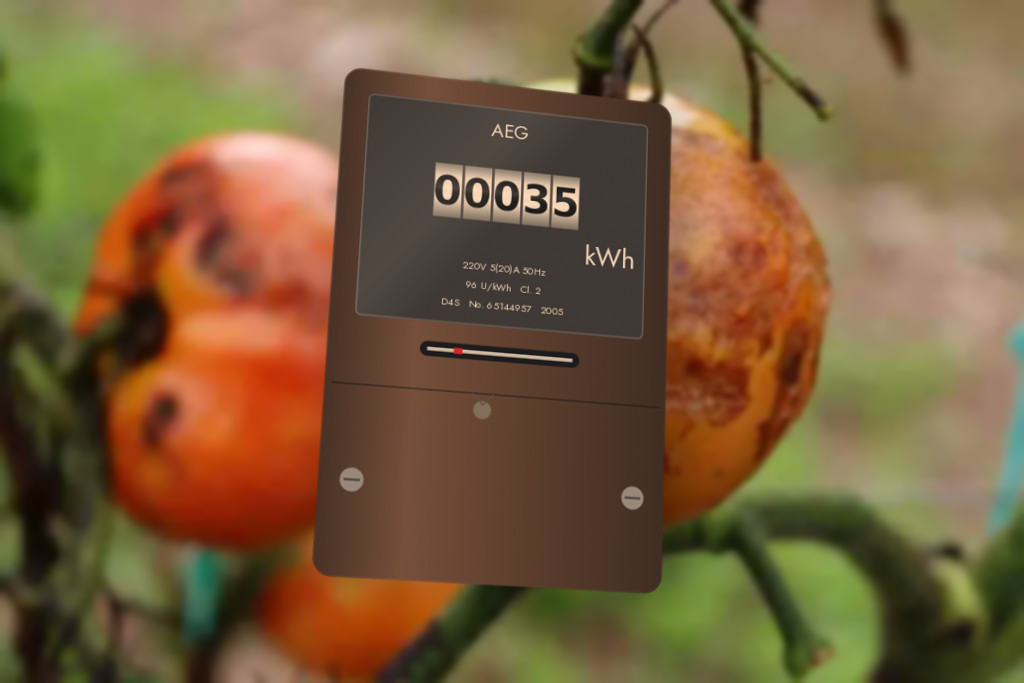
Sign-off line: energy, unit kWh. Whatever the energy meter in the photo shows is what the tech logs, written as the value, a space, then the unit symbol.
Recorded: 35 kWh
